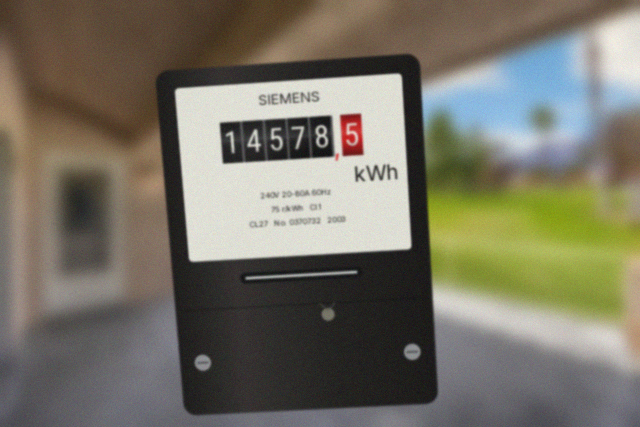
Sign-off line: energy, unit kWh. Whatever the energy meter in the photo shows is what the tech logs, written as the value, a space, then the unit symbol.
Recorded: 14578.5 kWh
